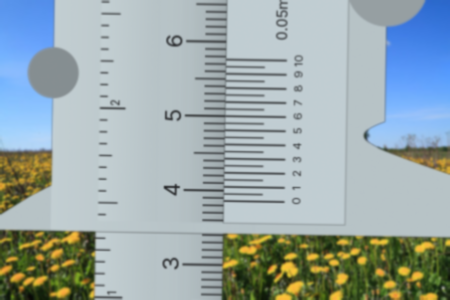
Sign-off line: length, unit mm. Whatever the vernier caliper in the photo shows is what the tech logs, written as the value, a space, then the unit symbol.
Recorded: 38.6 mm
